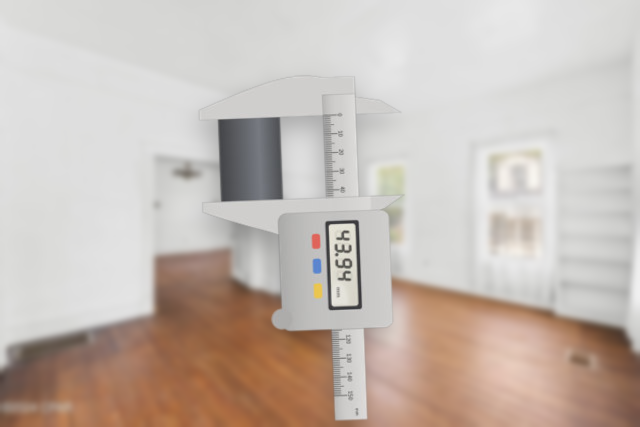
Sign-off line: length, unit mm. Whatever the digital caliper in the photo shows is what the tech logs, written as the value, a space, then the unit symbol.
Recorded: 43.94 mm
